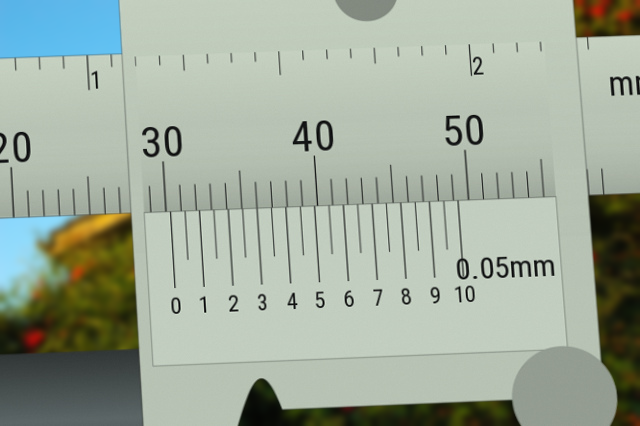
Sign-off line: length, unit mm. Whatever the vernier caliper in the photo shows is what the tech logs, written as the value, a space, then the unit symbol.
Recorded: 30.3 mm
